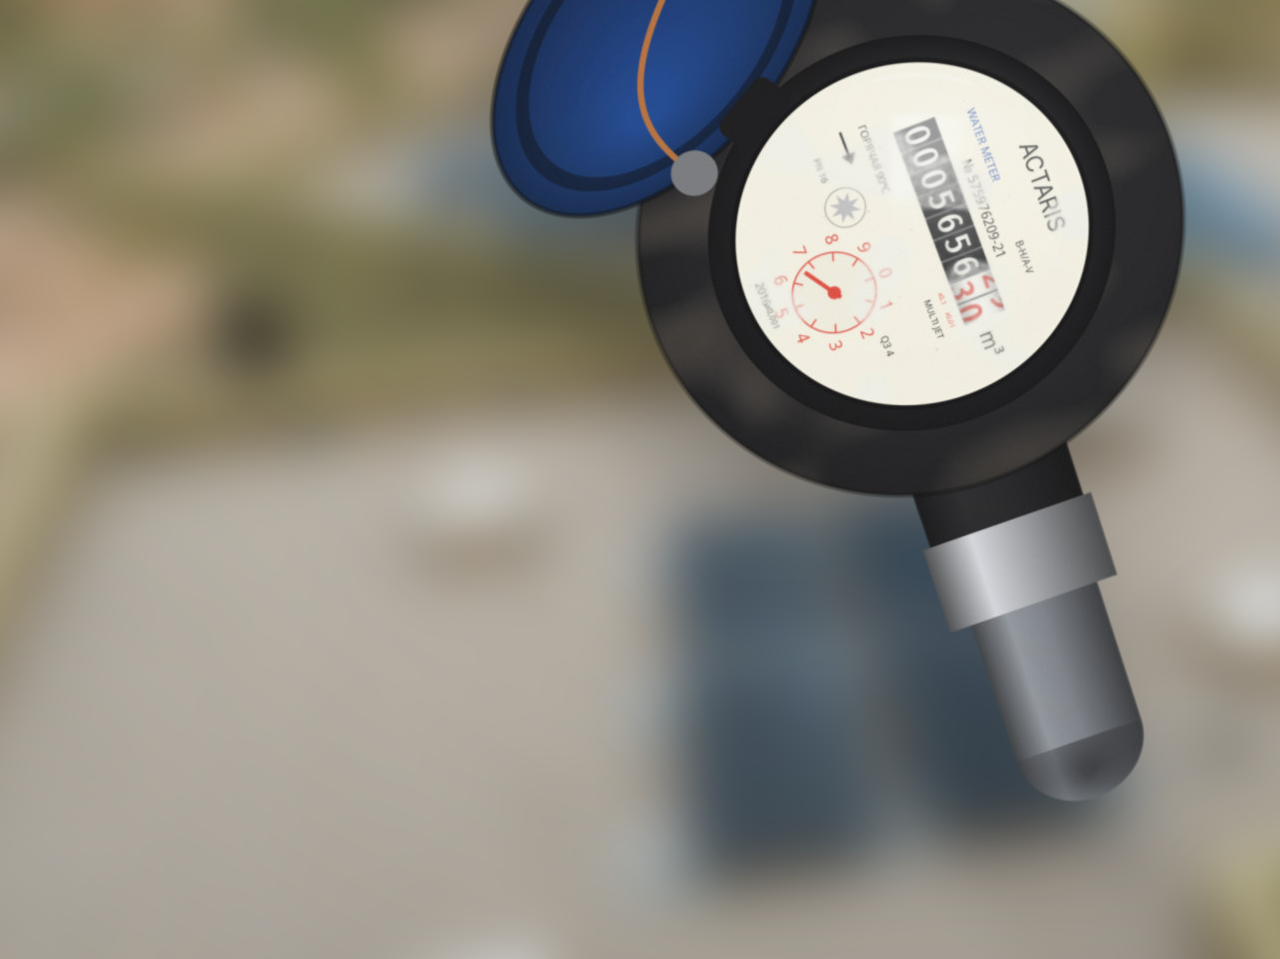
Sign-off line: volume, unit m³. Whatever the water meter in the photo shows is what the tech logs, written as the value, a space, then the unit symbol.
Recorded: 5656.296 m³
